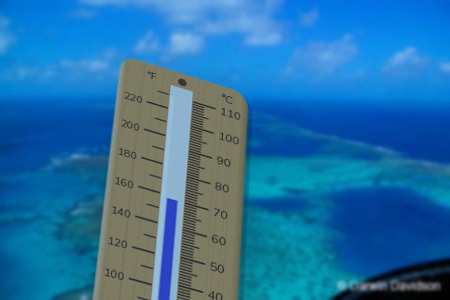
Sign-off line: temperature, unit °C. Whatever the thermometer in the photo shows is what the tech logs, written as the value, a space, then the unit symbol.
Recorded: 70 °C
